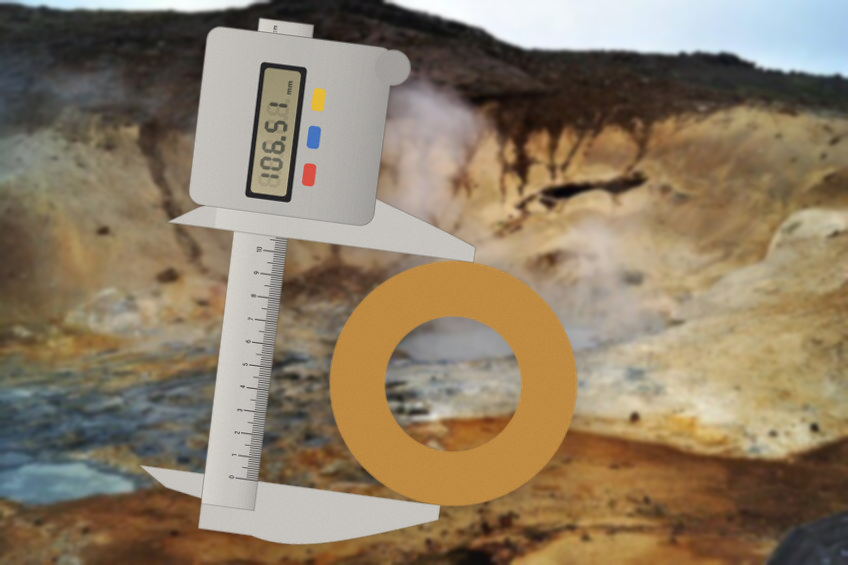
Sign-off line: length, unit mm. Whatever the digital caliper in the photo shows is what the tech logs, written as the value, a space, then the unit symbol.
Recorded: 106.51 mm
